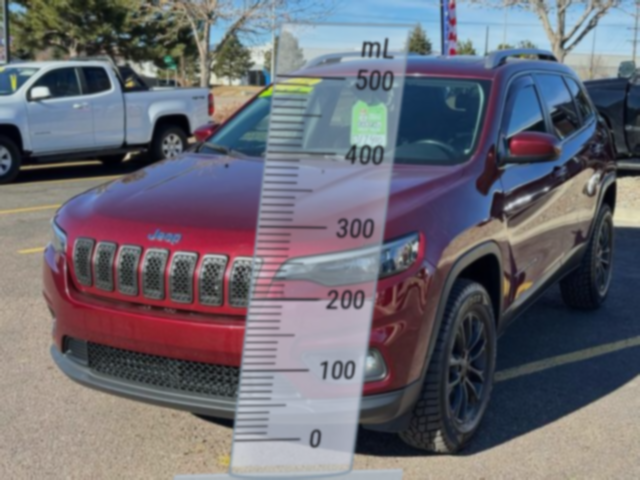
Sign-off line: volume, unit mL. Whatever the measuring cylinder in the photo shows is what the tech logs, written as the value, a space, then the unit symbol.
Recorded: 200 mL
